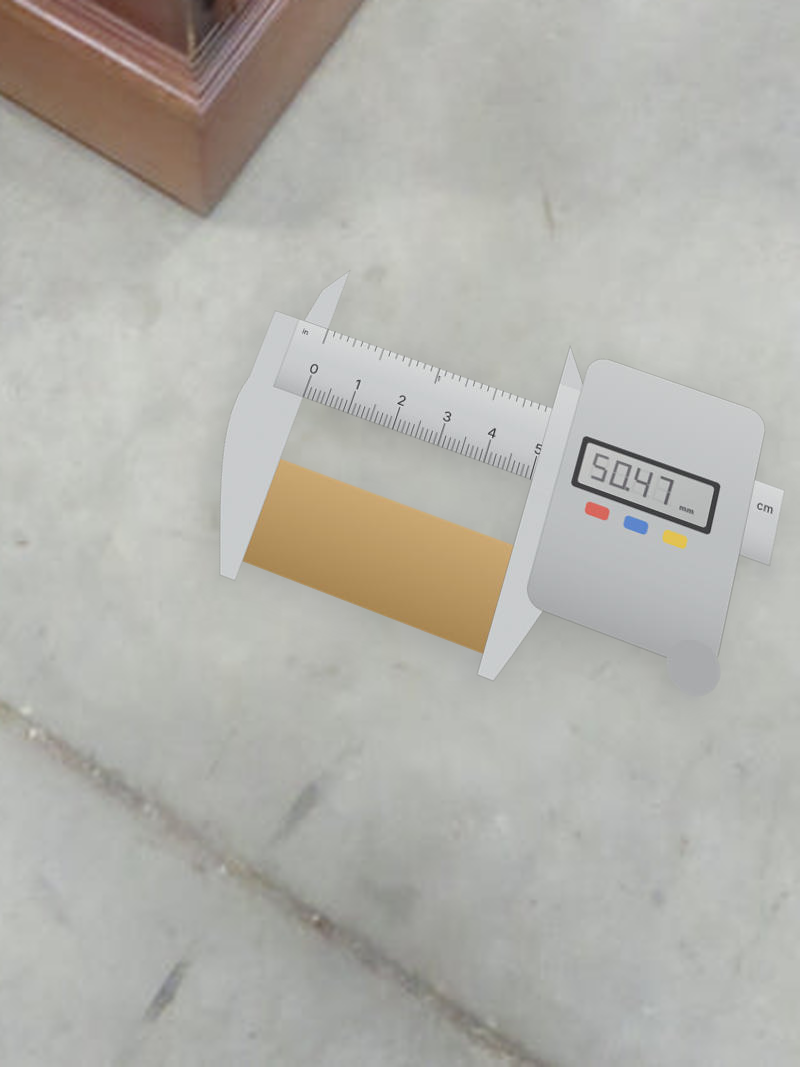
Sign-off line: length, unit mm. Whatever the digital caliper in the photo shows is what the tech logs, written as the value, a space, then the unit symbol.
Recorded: 50.47 mm
